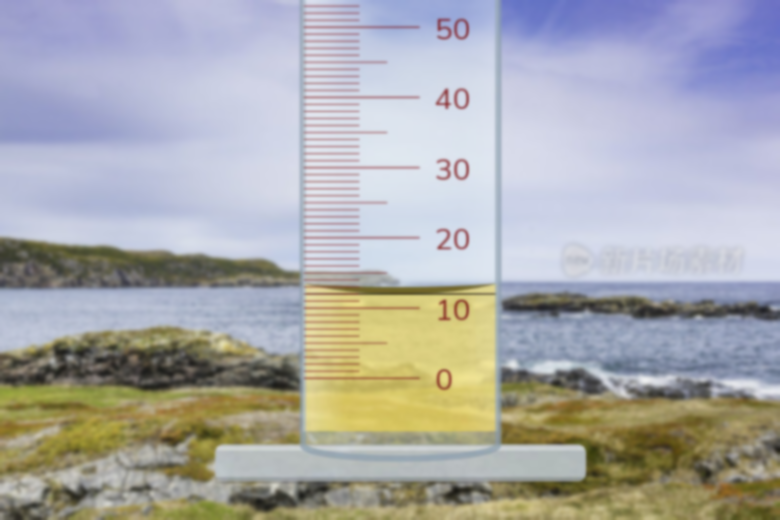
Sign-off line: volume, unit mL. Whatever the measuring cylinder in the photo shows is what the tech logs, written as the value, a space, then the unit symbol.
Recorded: 12 mL
